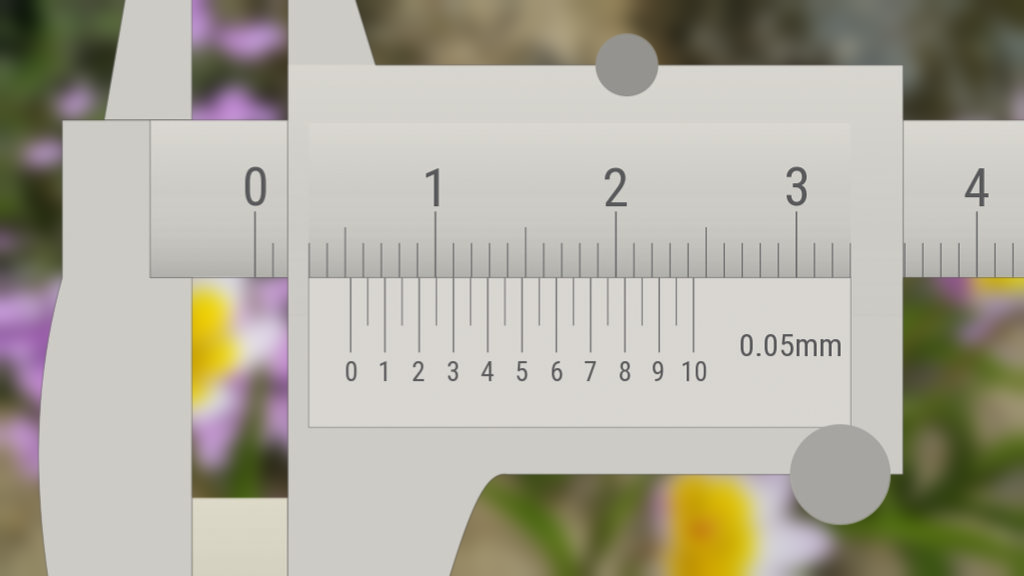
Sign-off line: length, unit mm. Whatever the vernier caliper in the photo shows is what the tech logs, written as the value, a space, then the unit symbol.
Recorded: 5.3 mm
